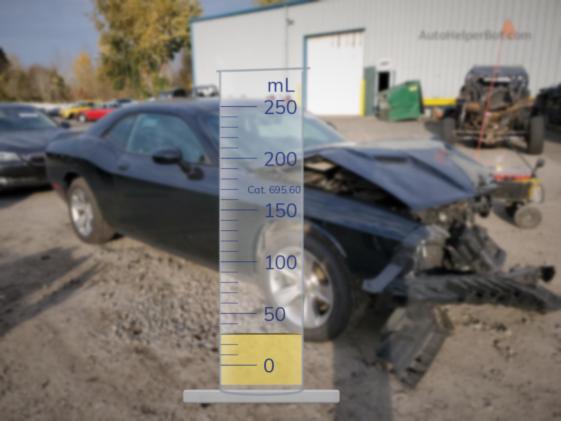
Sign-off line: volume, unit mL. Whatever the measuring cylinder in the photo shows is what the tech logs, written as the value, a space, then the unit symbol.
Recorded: 30 mL
